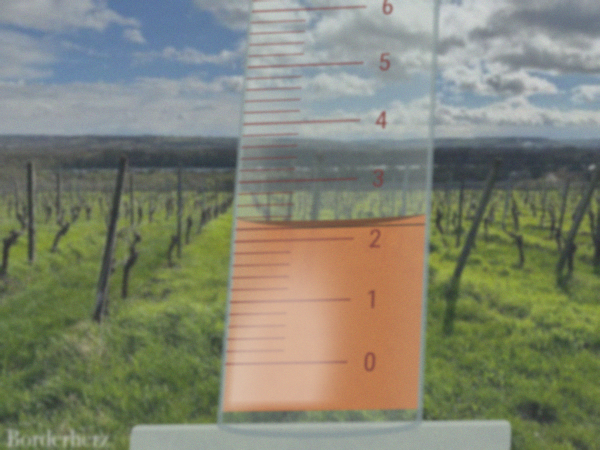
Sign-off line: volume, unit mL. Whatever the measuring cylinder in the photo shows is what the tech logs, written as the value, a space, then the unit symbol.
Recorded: 2.2 mL
